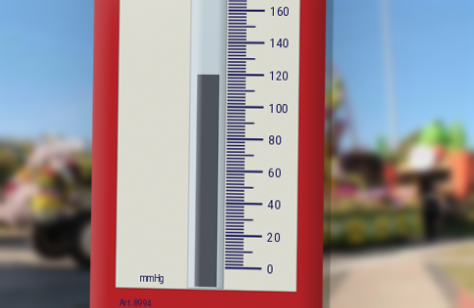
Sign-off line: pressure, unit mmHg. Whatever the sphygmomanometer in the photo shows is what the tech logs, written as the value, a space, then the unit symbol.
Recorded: 120 mmHg
